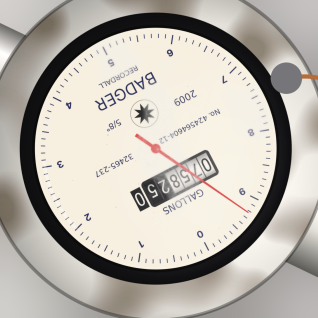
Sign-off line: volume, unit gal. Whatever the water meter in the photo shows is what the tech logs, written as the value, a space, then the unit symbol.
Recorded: 758249.2 gal
